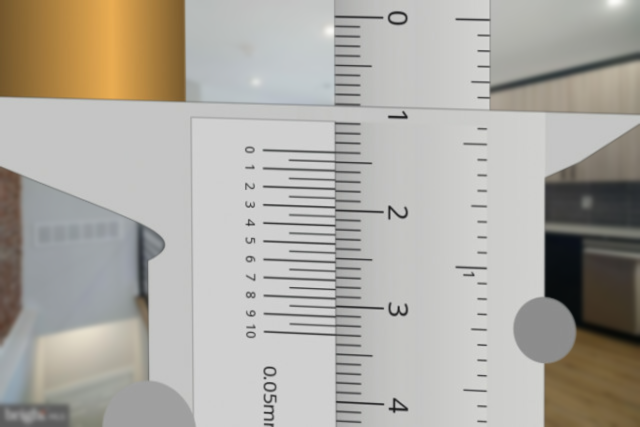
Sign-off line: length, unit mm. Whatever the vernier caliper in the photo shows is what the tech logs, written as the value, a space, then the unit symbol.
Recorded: 14.0 mm
